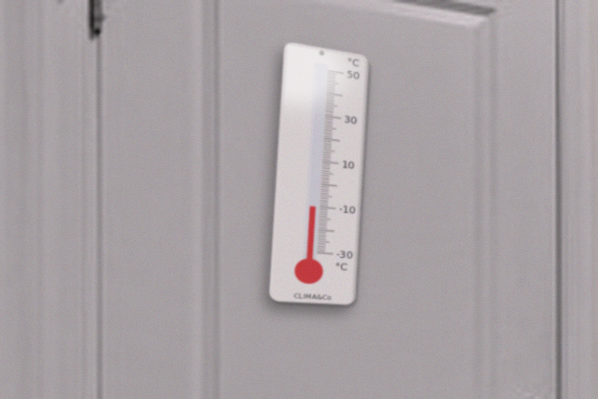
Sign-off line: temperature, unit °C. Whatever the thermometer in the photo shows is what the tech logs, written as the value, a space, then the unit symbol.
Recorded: -10 °C
